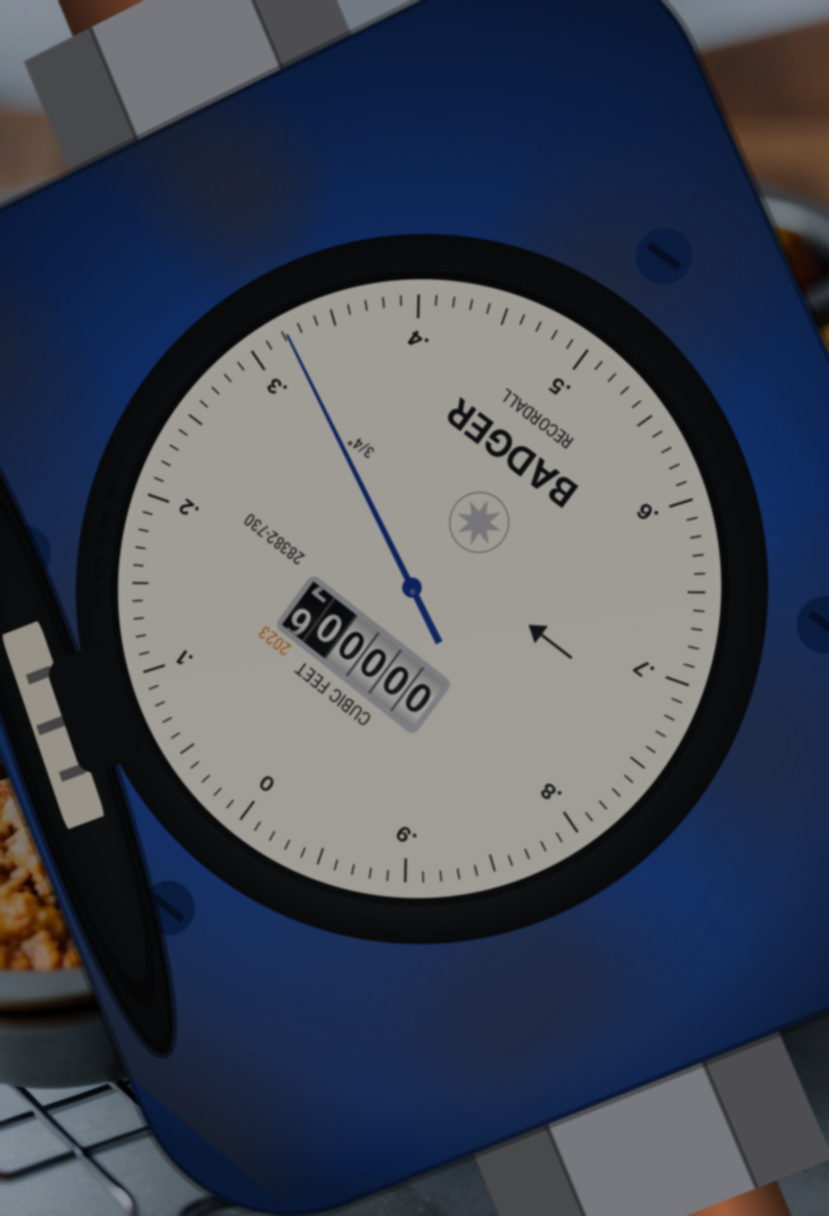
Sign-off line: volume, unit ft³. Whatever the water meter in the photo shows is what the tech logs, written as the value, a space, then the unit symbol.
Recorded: 6.32 ft³
